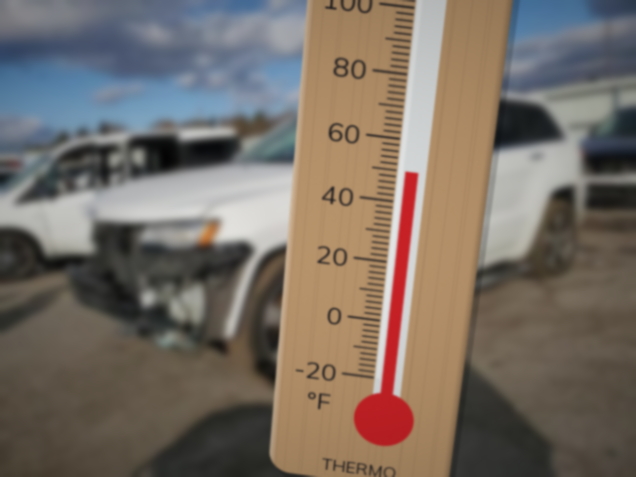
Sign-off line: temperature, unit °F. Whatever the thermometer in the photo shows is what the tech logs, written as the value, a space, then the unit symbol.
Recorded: 50 °F
